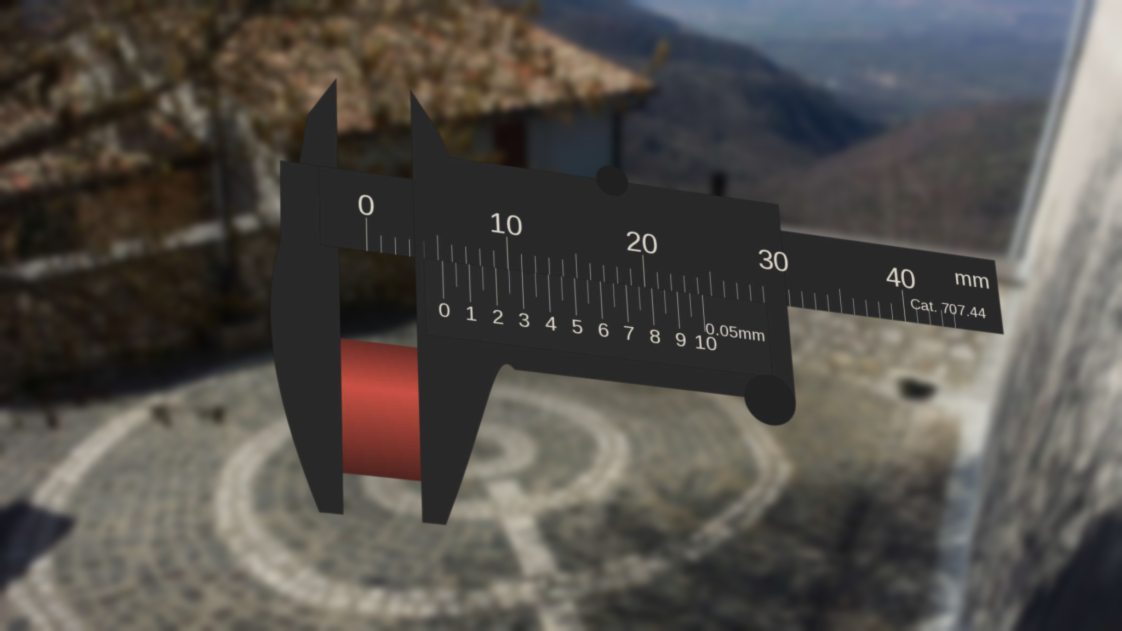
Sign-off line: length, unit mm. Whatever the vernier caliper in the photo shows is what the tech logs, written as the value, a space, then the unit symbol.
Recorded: 5.3 mm
